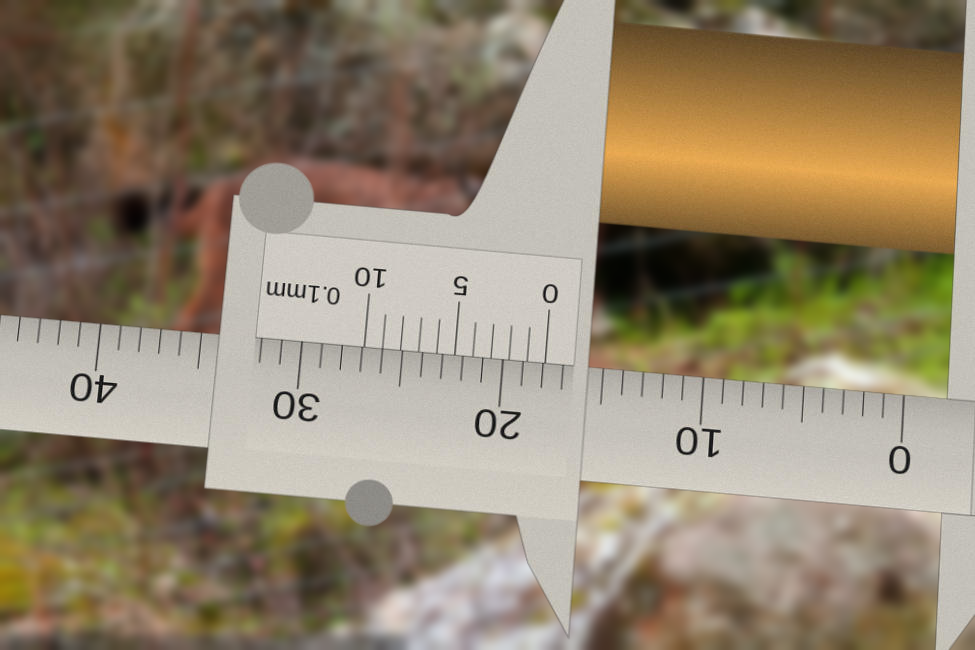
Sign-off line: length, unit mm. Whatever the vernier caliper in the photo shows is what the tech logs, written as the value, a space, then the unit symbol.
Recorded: 17.9 mm
